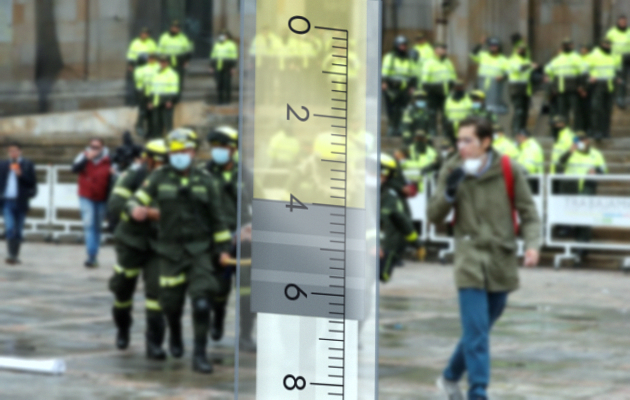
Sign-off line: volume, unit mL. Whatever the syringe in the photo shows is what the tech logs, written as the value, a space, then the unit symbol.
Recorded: 4 mL
